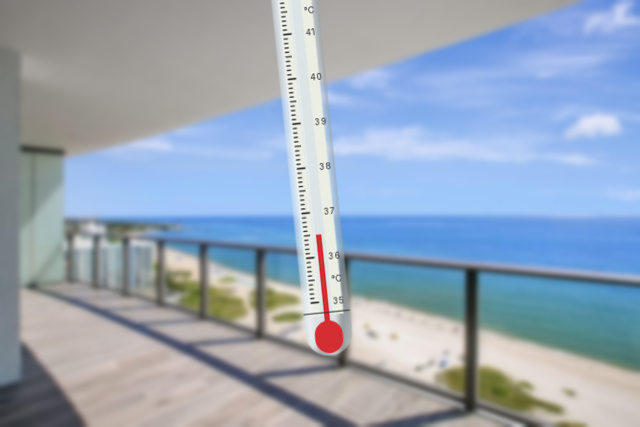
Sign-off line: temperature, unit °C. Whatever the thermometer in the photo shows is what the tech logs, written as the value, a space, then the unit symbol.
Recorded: 36.5 °C
